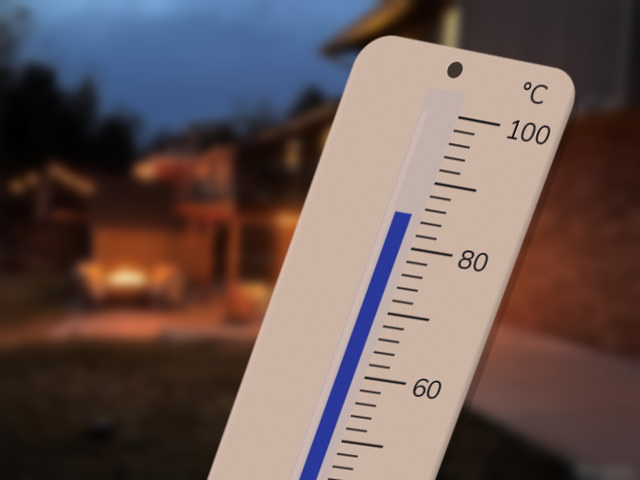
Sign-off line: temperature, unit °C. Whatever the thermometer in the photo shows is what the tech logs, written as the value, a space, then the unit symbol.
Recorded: 85 °C
